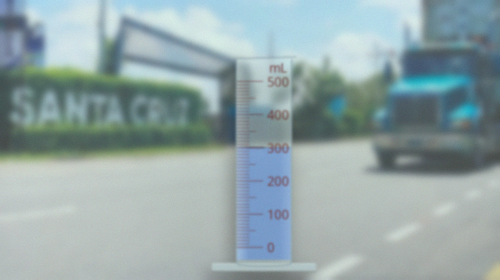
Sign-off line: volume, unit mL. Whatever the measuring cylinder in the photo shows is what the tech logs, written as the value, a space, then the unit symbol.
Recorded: 300 mL
